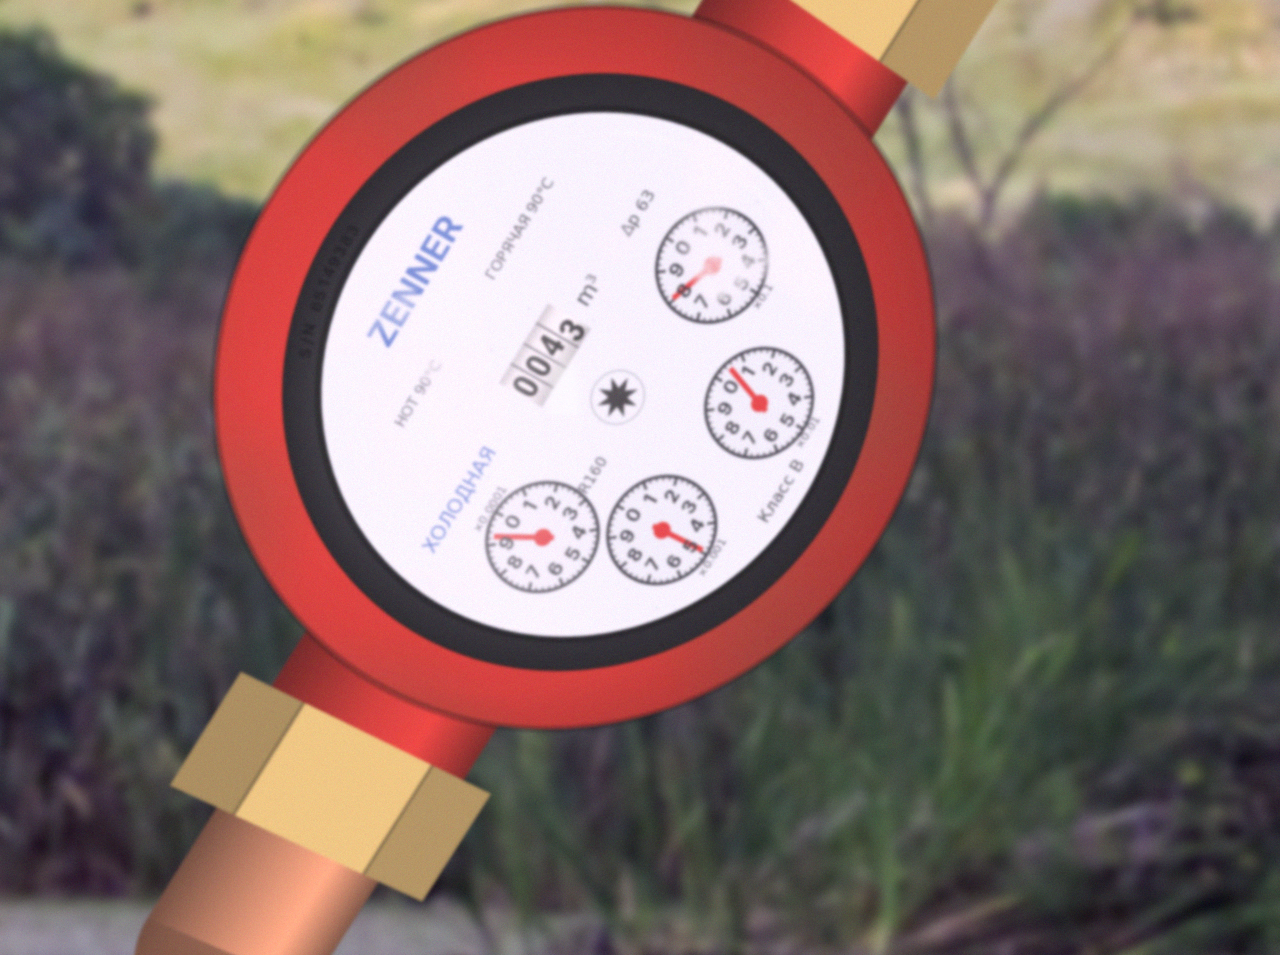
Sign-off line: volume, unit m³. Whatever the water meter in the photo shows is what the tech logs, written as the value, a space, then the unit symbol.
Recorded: 42.8049 m³
